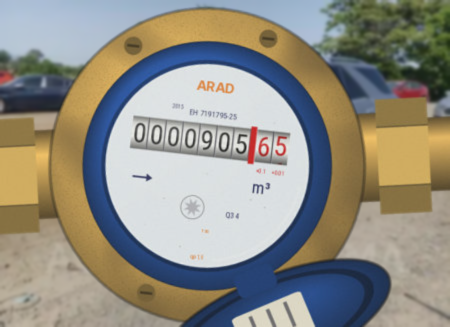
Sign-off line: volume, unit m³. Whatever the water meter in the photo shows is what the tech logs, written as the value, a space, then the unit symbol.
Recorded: 905.65 m³
